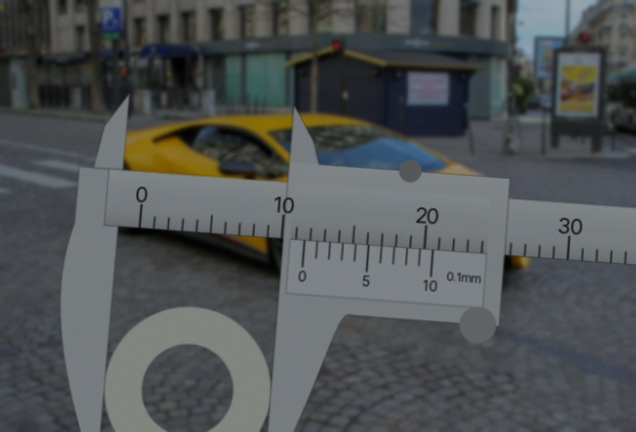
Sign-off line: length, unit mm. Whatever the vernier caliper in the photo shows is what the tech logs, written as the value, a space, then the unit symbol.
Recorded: 11.6 mm
